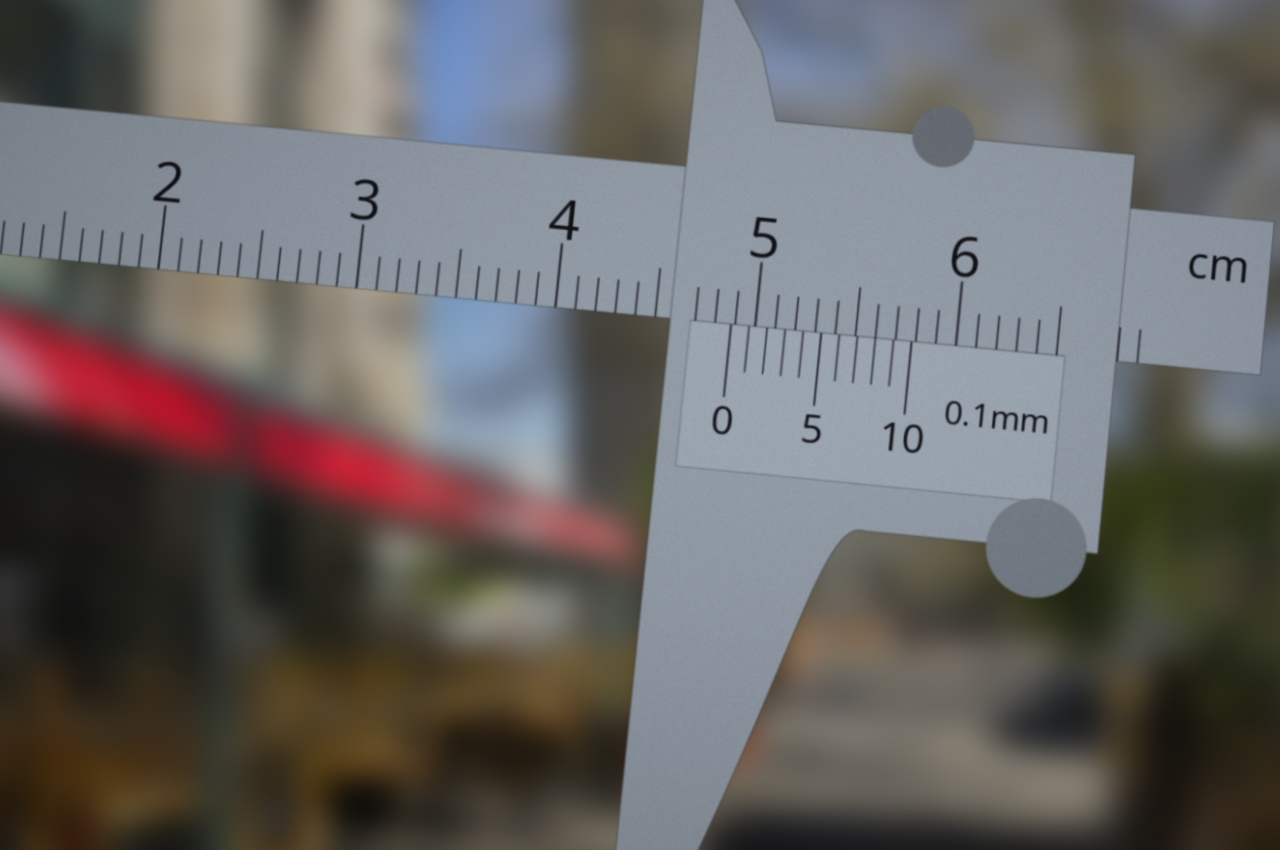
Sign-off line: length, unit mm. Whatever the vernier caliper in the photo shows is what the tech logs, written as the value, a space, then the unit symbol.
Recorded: 48.8 mm
